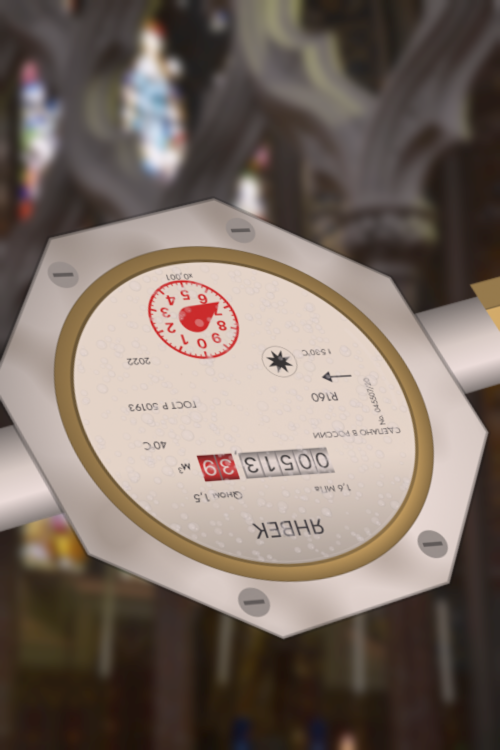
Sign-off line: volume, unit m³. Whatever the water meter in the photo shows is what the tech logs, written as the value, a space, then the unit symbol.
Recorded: 513.396 m³
